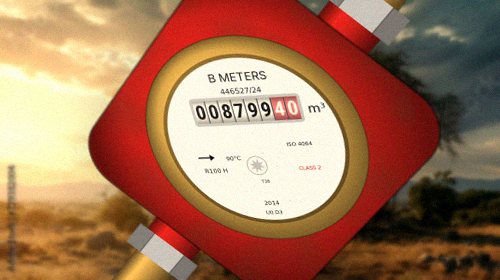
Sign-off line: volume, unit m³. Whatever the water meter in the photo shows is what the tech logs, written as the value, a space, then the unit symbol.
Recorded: 8799.40 m³
